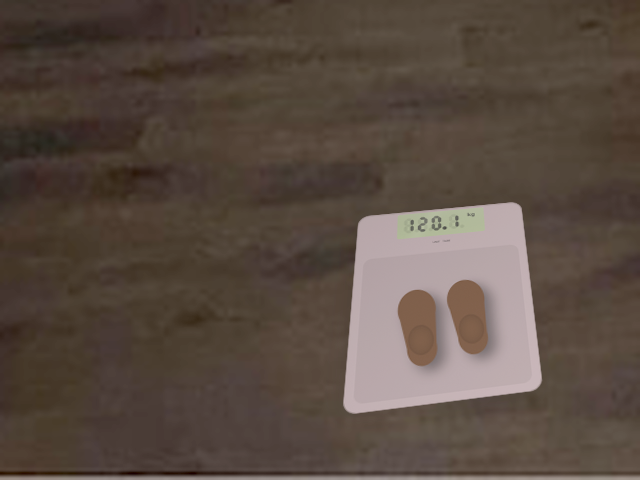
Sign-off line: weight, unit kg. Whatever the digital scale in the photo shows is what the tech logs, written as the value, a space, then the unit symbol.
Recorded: 120.1 kg
